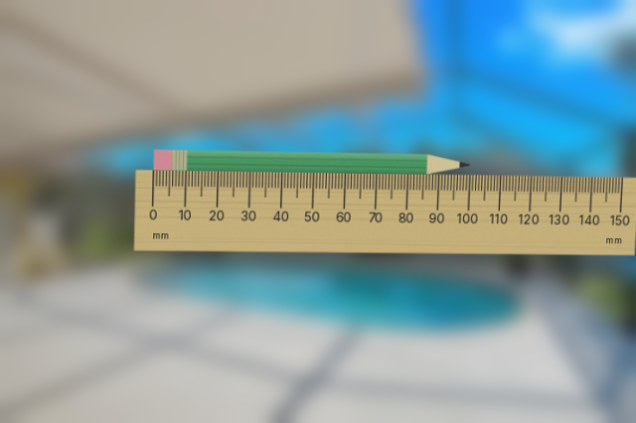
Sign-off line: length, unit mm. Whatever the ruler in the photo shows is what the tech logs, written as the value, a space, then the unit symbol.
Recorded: 100 mm
